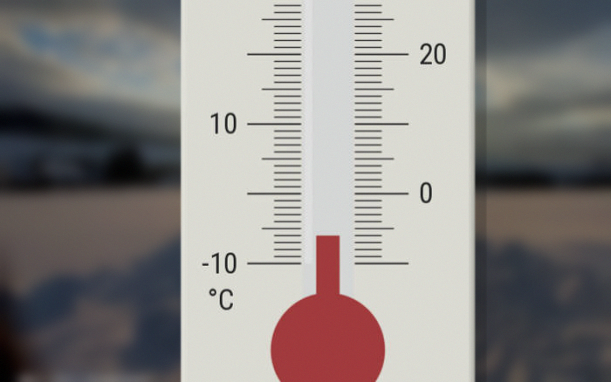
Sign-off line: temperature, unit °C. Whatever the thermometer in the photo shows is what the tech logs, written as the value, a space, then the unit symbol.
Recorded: -6 °C
